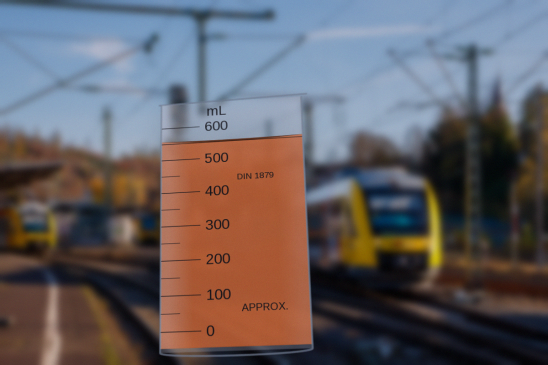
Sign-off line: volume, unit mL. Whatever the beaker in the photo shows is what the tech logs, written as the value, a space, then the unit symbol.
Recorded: 550 mL
